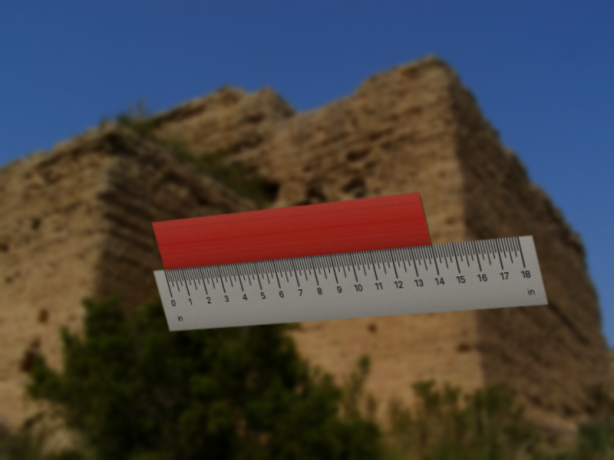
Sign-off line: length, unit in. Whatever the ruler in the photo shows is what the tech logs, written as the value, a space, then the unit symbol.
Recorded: 14 in
